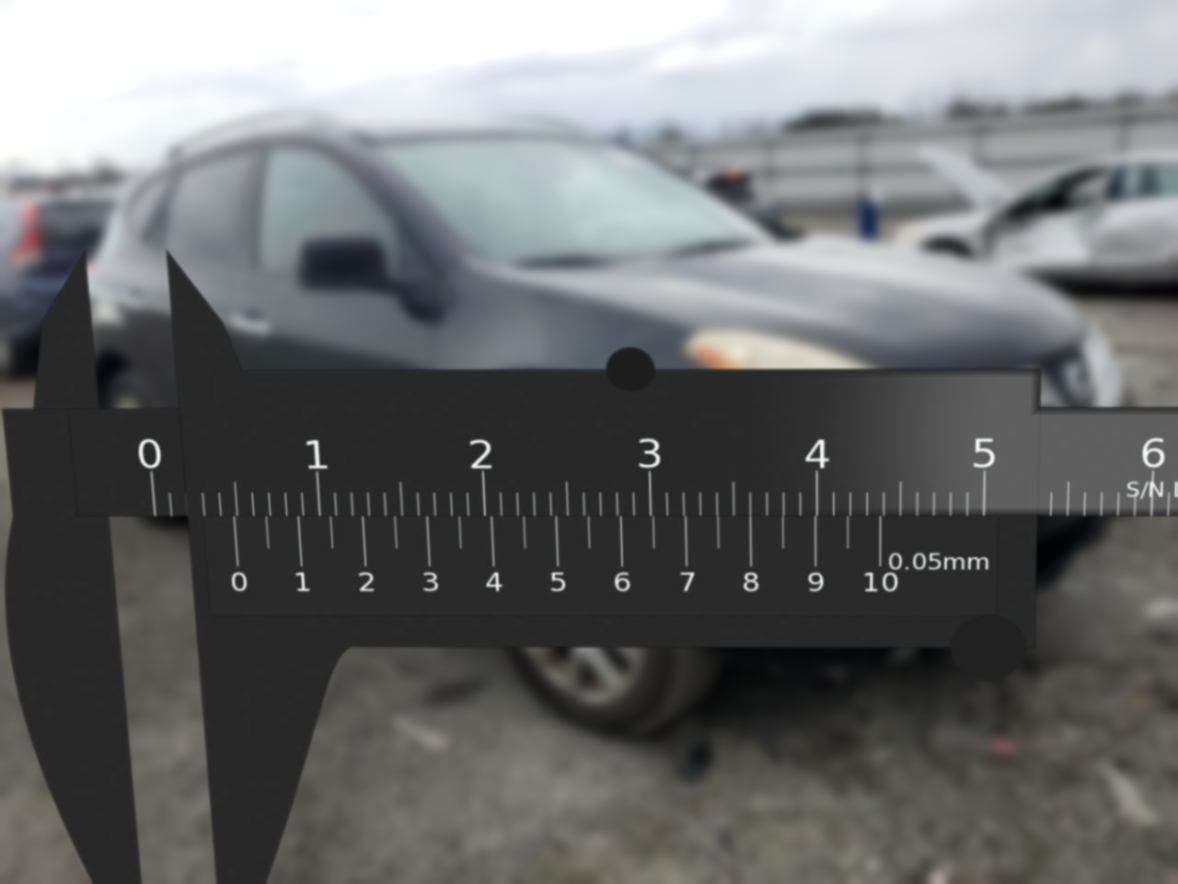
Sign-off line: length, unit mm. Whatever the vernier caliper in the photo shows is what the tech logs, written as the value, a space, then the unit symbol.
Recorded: 4.8 mm
